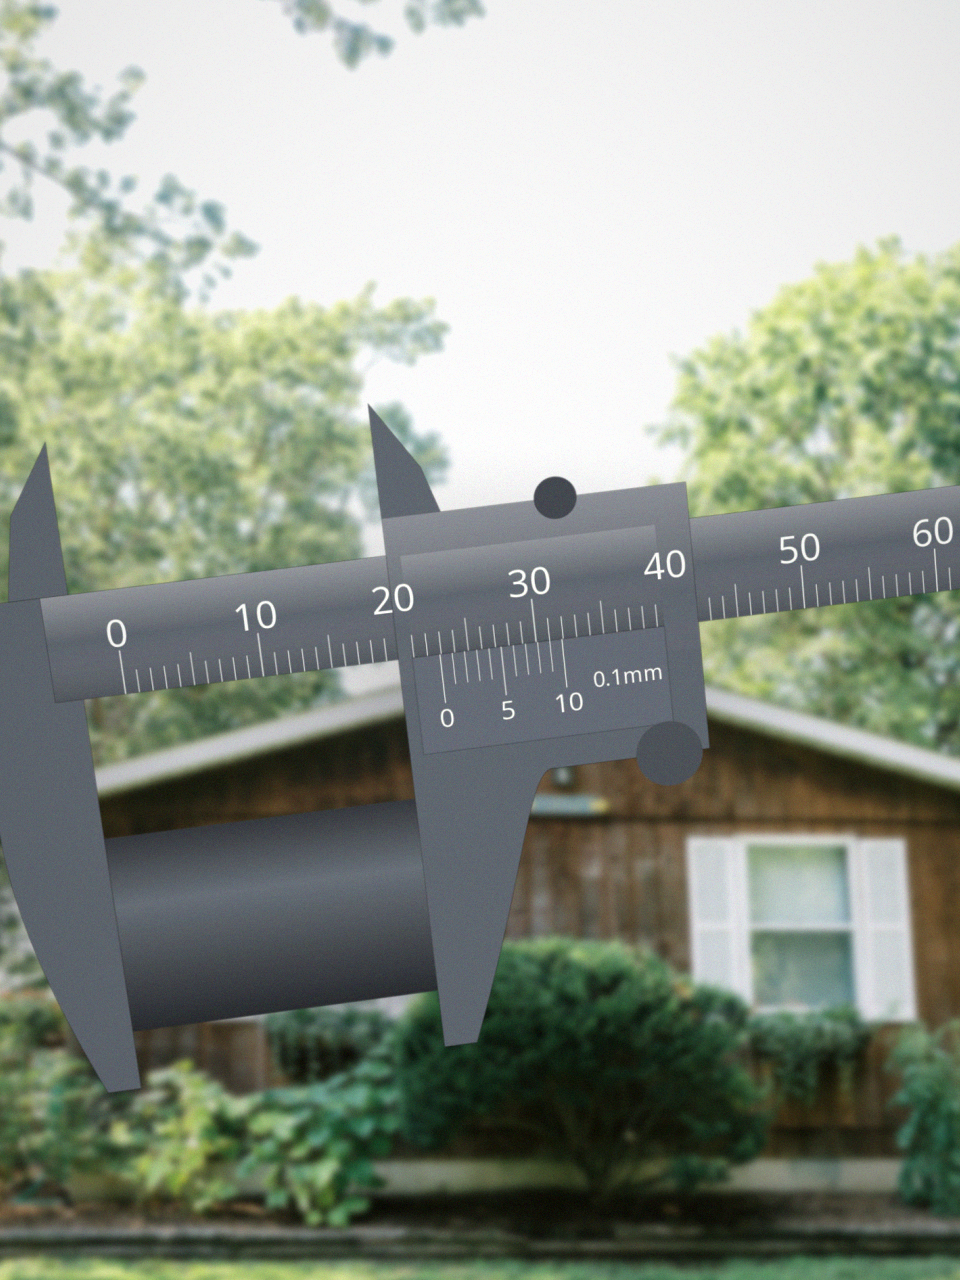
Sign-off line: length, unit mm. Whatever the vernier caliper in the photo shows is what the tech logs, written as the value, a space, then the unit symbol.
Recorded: 22.9 mm
